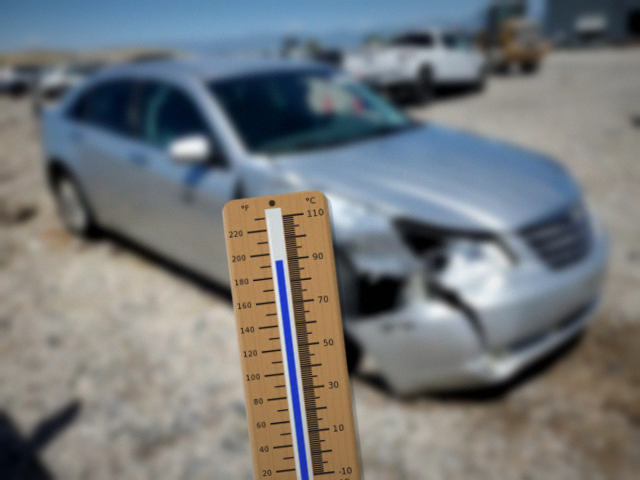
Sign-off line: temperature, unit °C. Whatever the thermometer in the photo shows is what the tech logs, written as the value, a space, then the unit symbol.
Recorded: 90 °C
